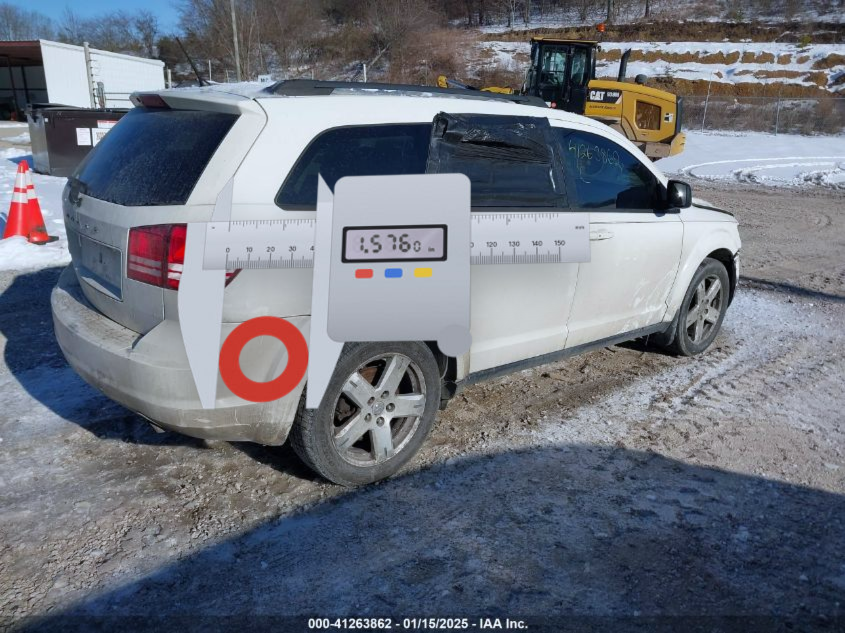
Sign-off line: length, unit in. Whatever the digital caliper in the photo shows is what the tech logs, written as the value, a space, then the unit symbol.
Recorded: 1.5760 in
